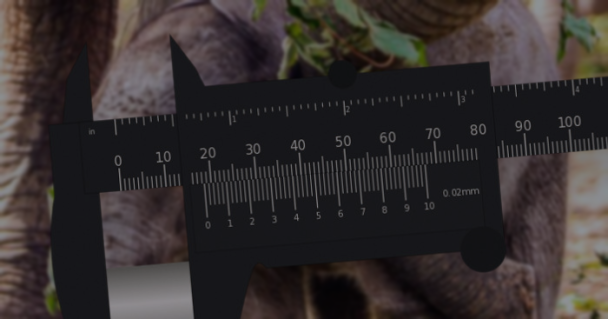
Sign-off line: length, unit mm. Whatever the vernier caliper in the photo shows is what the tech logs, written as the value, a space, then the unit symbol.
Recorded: 18.5 mm
